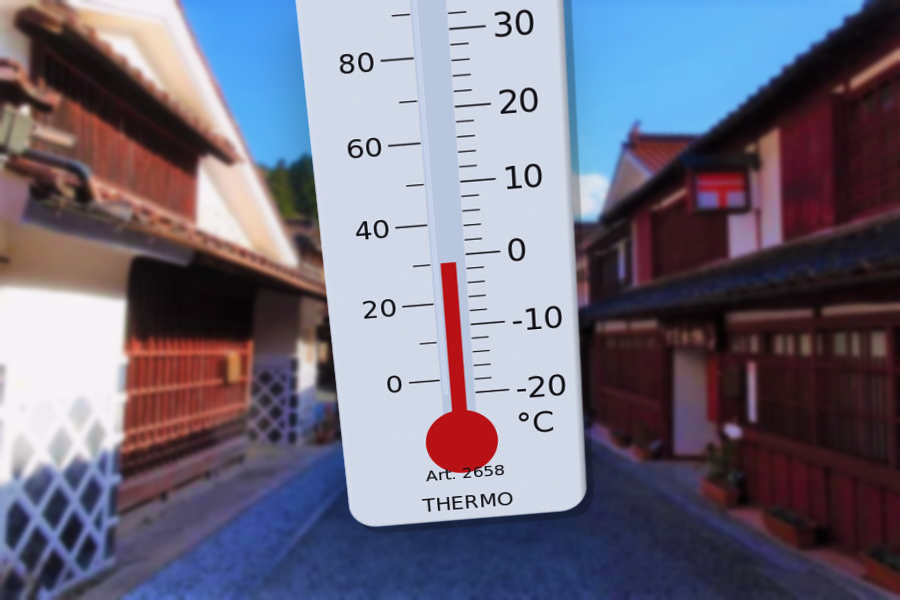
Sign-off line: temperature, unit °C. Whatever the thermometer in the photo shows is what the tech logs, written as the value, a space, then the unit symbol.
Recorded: -1 °C
